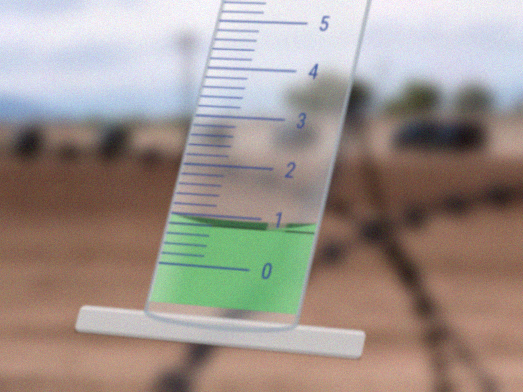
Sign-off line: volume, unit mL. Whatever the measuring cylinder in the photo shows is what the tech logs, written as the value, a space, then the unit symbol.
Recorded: 0.8 mL
